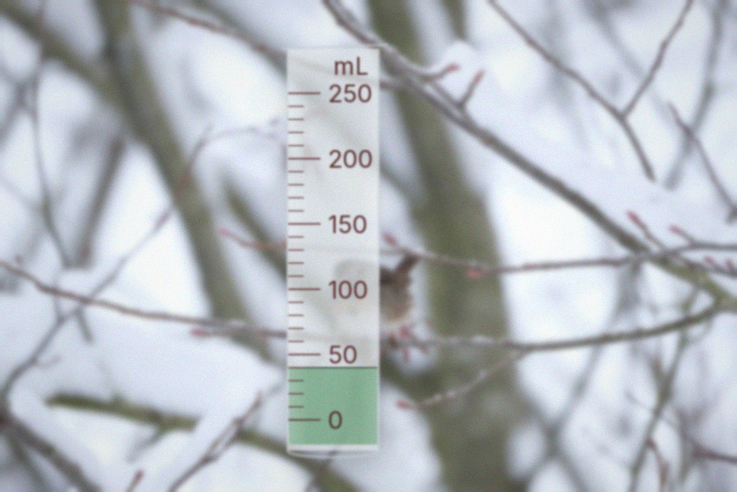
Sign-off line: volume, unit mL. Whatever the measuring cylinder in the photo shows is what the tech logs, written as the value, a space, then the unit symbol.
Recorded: 40 mL
